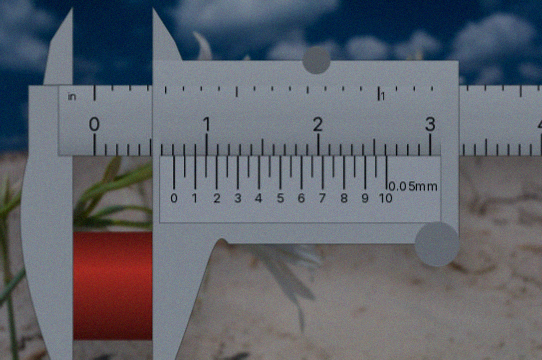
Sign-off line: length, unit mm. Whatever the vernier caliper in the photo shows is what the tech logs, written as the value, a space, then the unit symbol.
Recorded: 7.1 mm
